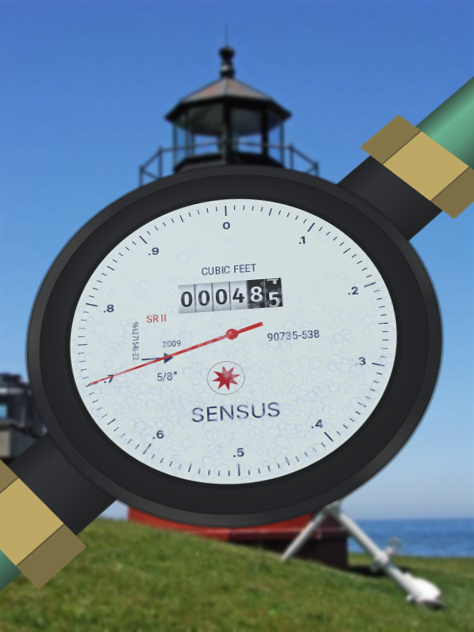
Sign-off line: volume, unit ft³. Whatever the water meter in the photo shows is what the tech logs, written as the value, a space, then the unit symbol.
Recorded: 484.70 ft³
